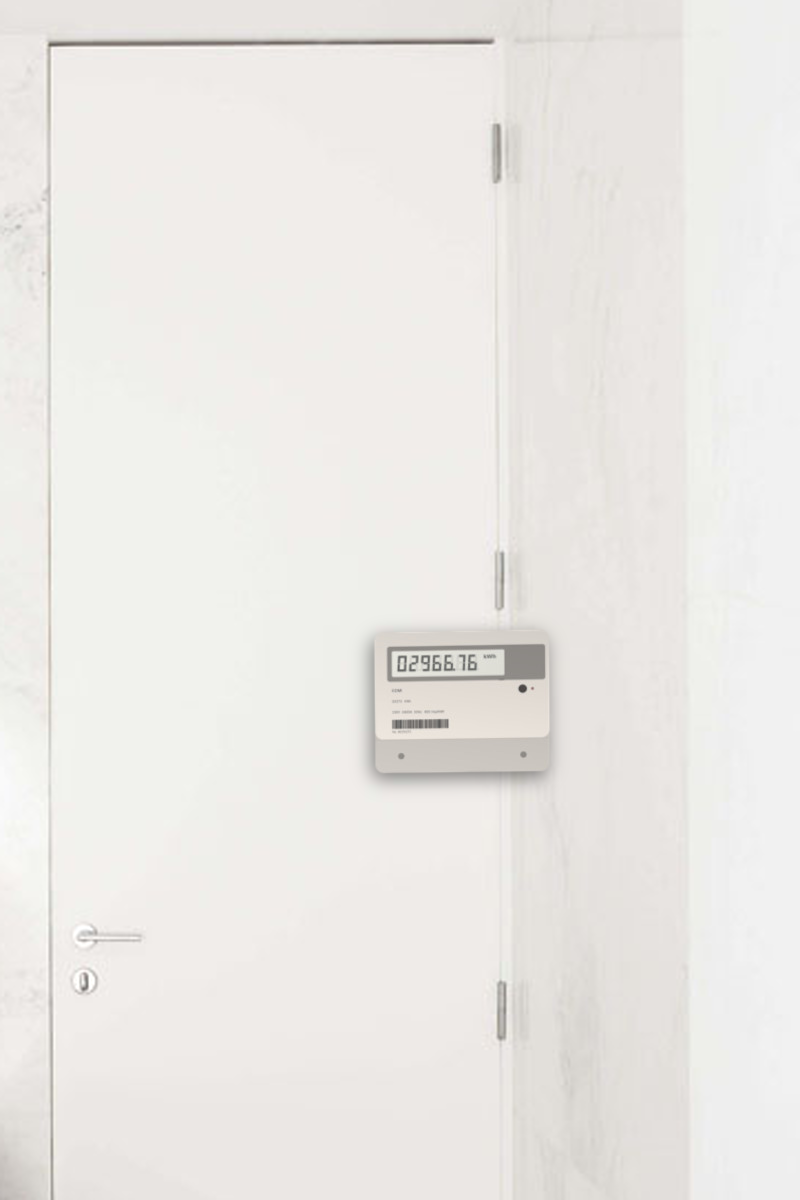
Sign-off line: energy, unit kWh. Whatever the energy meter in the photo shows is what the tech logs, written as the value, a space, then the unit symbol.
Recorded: 2966.76 kWh
